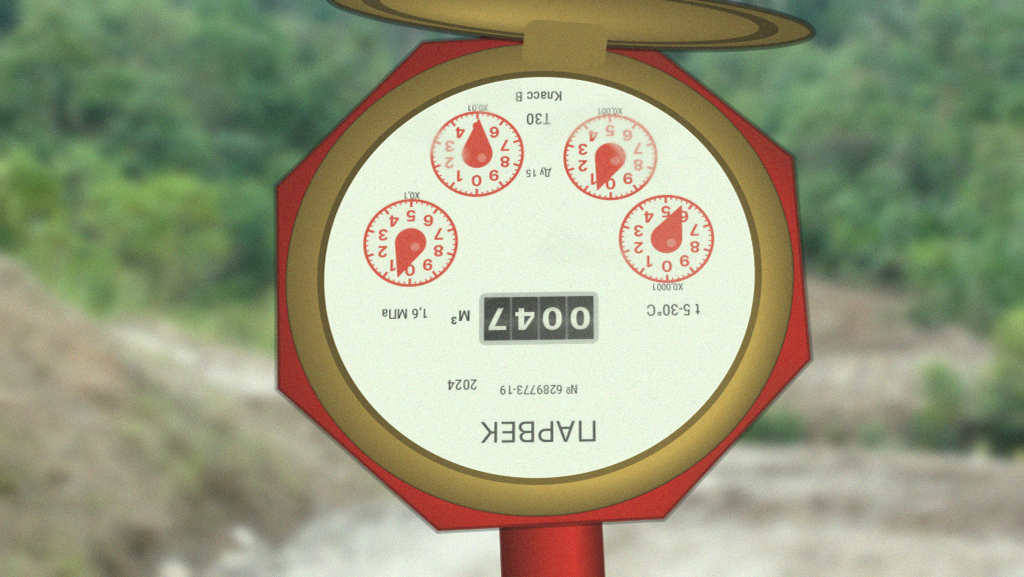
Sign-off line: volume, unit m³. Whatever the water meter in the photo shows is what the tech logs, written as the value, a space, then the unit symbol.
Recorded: 47.0505 m³
